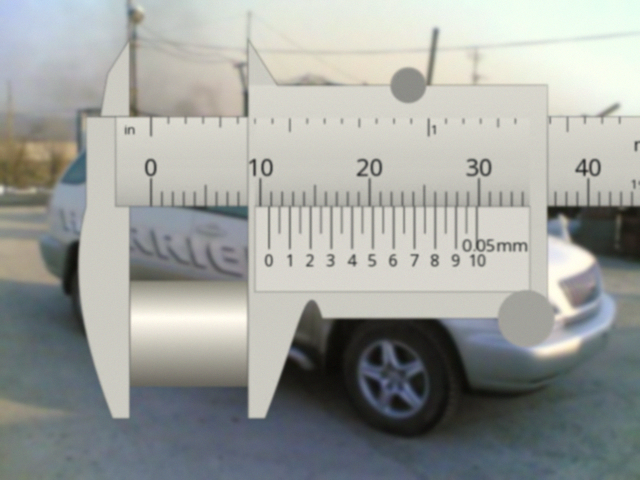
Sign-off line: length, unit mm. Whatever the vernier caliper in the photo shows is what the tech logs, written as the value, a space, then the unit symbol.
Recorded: 10.8 mm
